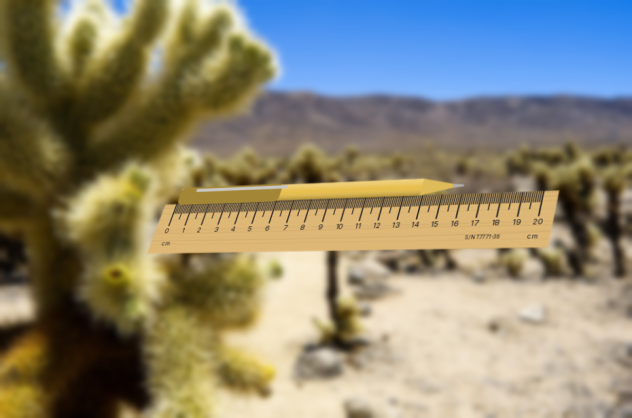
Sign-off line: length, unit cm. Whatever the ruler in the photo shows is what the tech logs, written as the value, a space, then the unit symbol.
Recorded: 16 cm
